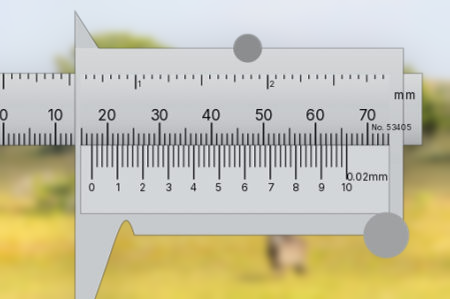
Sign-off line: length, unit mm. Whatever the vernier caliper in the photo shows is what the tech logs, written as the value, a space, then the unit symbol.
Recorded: 17.0 mm
